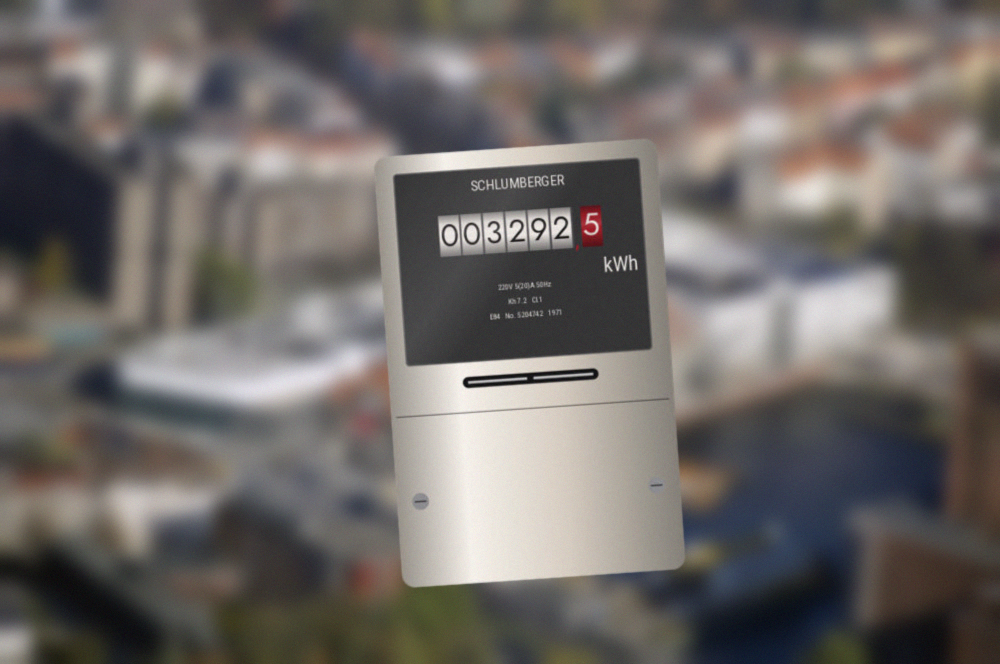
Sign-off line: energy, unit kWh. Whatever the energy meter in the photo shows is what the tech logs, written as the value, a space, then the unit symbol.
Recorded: 3292.5 kWh
